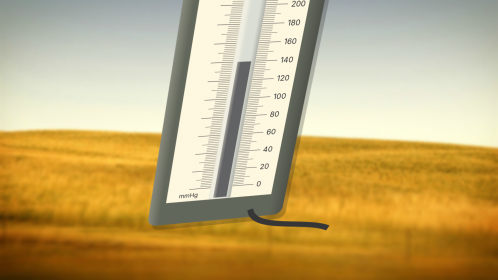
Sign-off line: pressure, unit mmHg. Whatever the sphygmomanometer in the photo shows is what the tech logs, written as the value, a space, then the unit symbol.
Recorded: 140 mmHg
